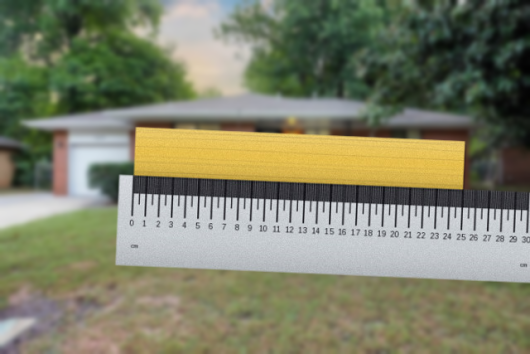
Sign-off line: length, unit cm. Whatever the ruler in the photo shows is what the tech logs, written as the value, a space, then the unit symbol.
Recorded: 25 cm
